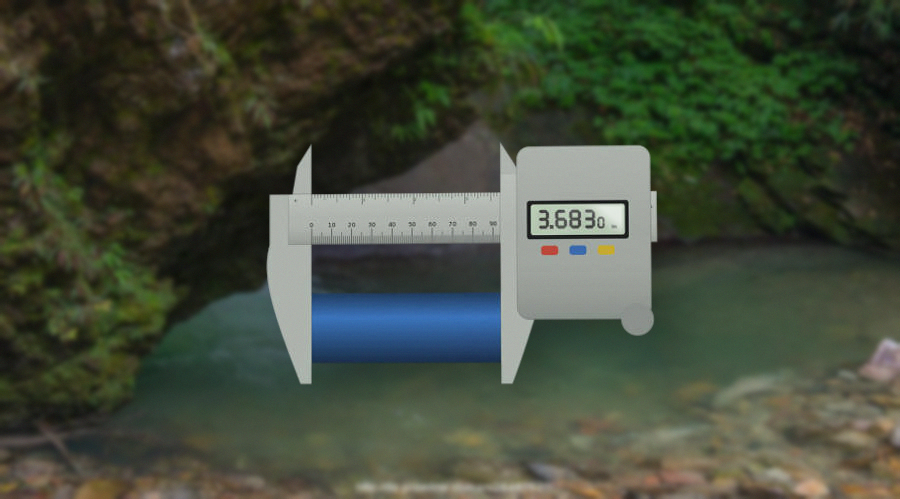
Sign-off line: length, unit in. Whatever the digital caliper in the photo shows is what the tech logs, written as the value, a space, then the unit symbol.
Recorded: 3.6830 in
